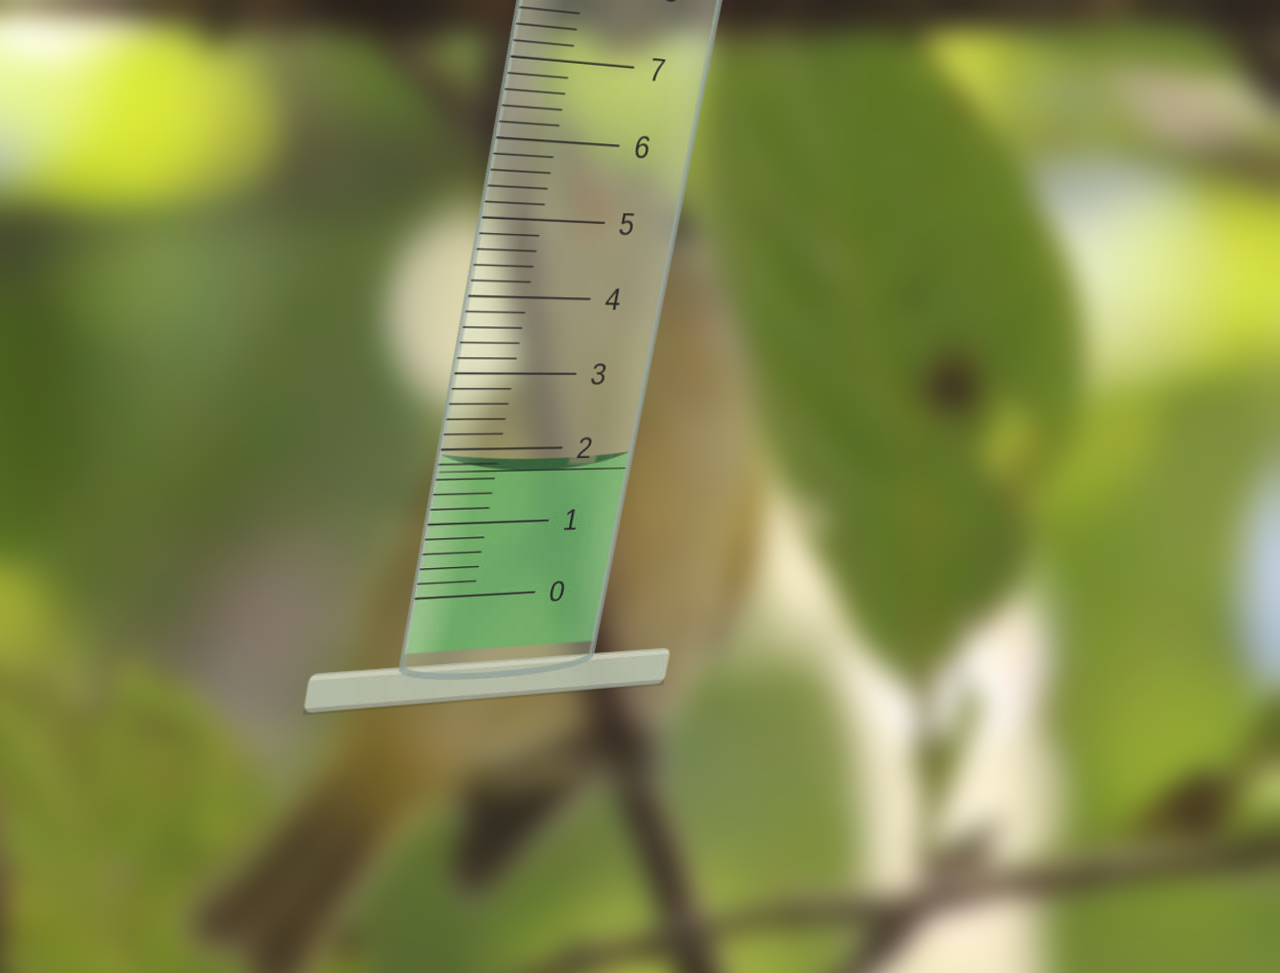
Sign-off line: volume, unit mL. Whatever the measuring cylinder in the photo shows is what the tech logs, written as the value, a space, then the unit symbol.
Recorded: 1.7 mL
